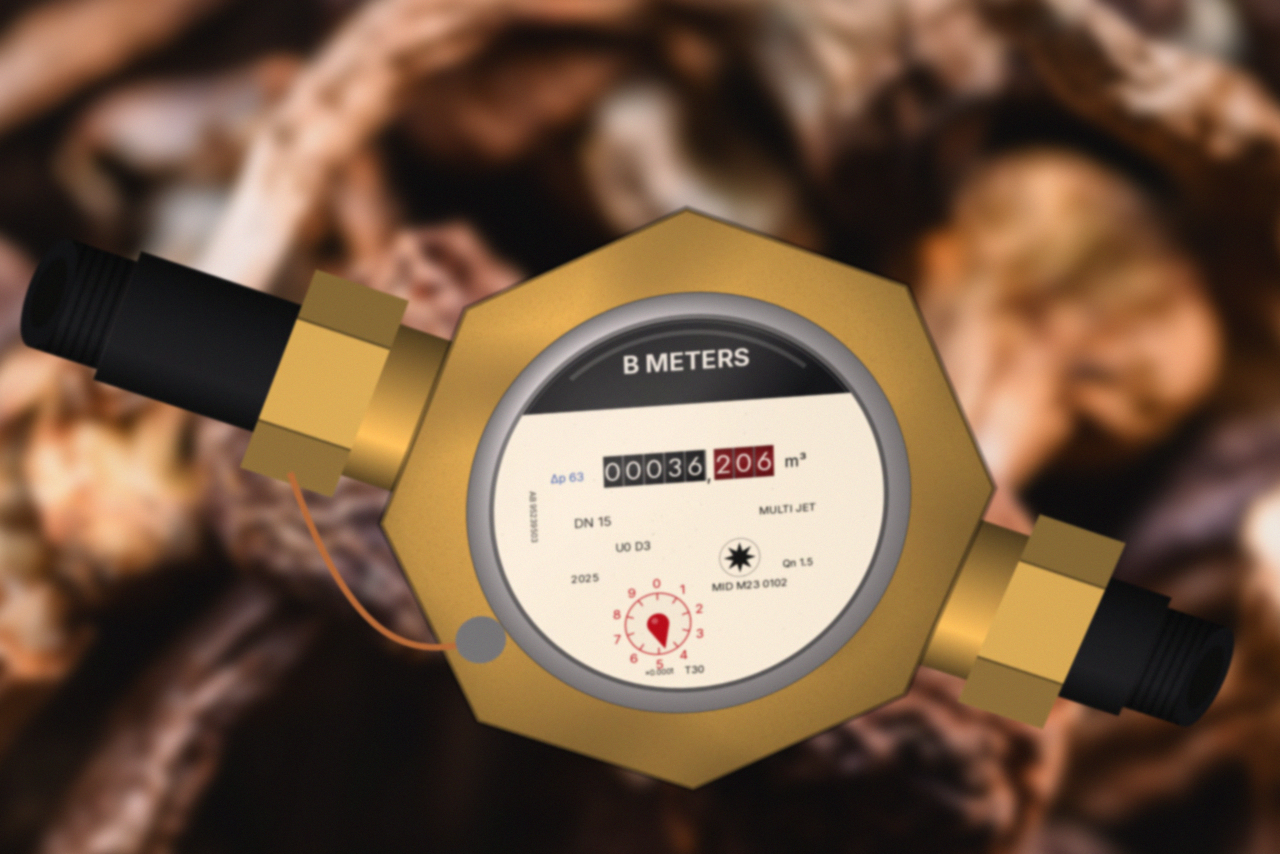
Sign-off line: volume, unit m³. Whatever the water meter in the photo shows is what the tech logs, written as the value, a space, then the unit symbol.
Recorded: 36.2064 m³
